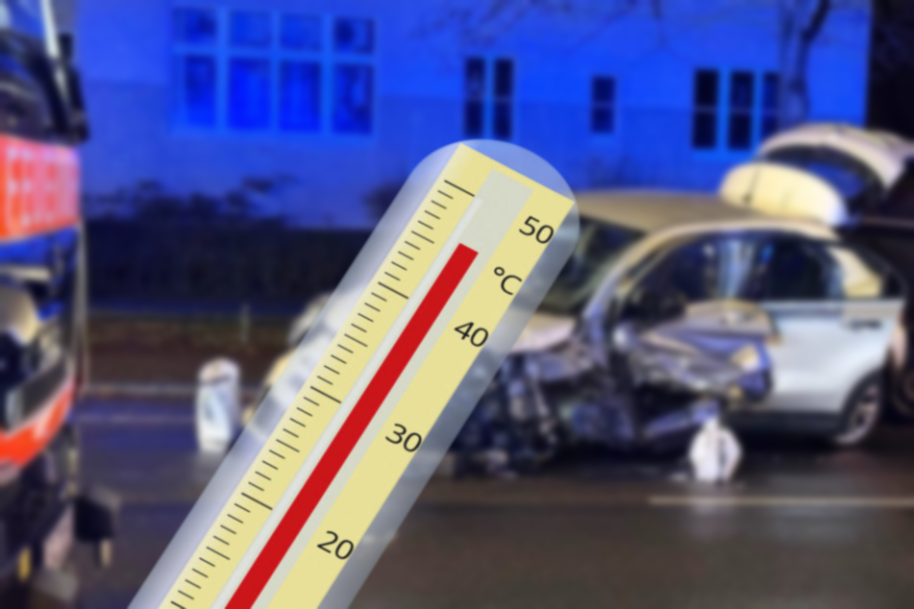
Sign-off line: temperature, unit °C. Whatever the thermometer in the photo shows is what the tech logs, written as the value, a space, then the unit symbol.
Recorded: 46 °C
